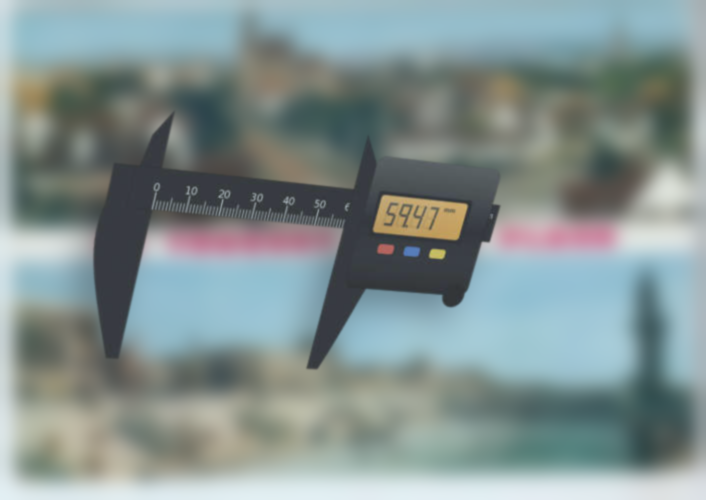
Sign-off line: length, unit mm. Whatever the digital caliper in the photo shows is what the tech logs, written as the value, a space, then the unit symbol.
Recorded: 59.47 mm
